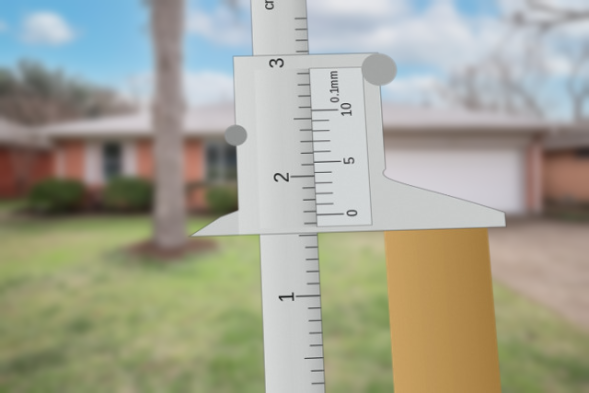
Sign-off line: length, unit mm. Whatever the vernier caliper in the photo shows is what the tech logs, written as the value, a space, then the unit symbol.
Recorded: 16.7 mm
